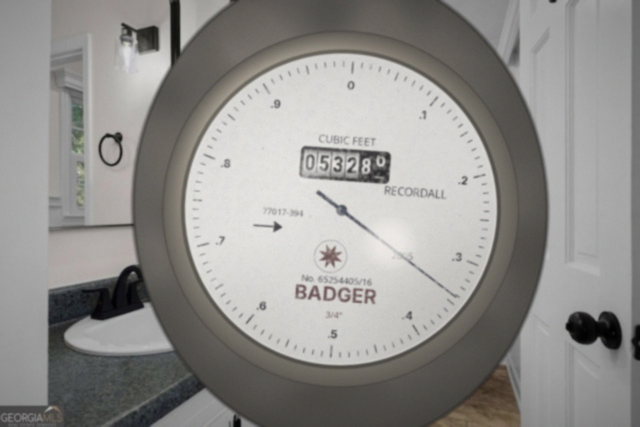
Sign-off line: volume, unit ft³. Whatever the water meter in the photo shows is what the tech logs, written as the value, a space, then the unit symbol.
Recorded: 53286.34 ft³
